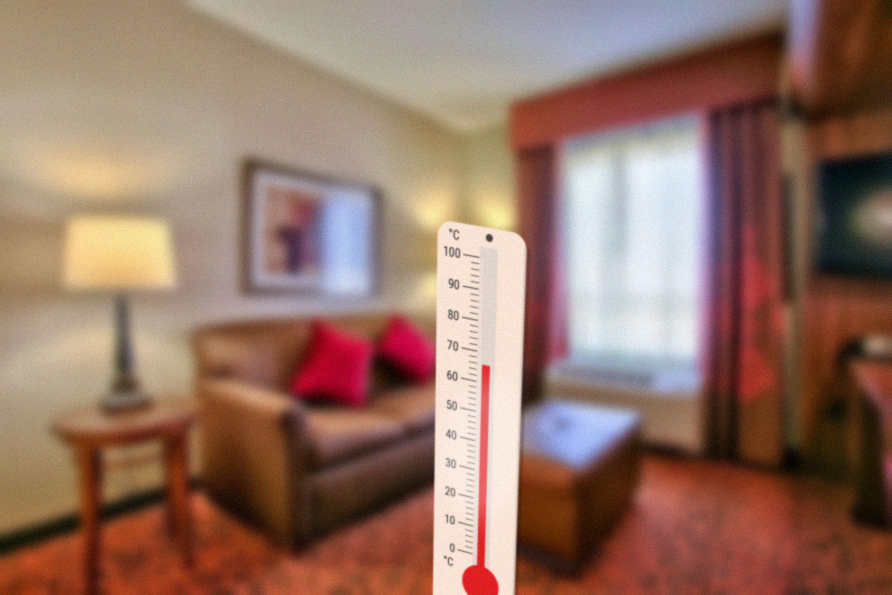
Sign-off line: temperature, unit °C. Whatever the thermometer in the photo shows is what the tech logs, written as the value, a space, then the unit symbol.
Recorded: 66 °C
